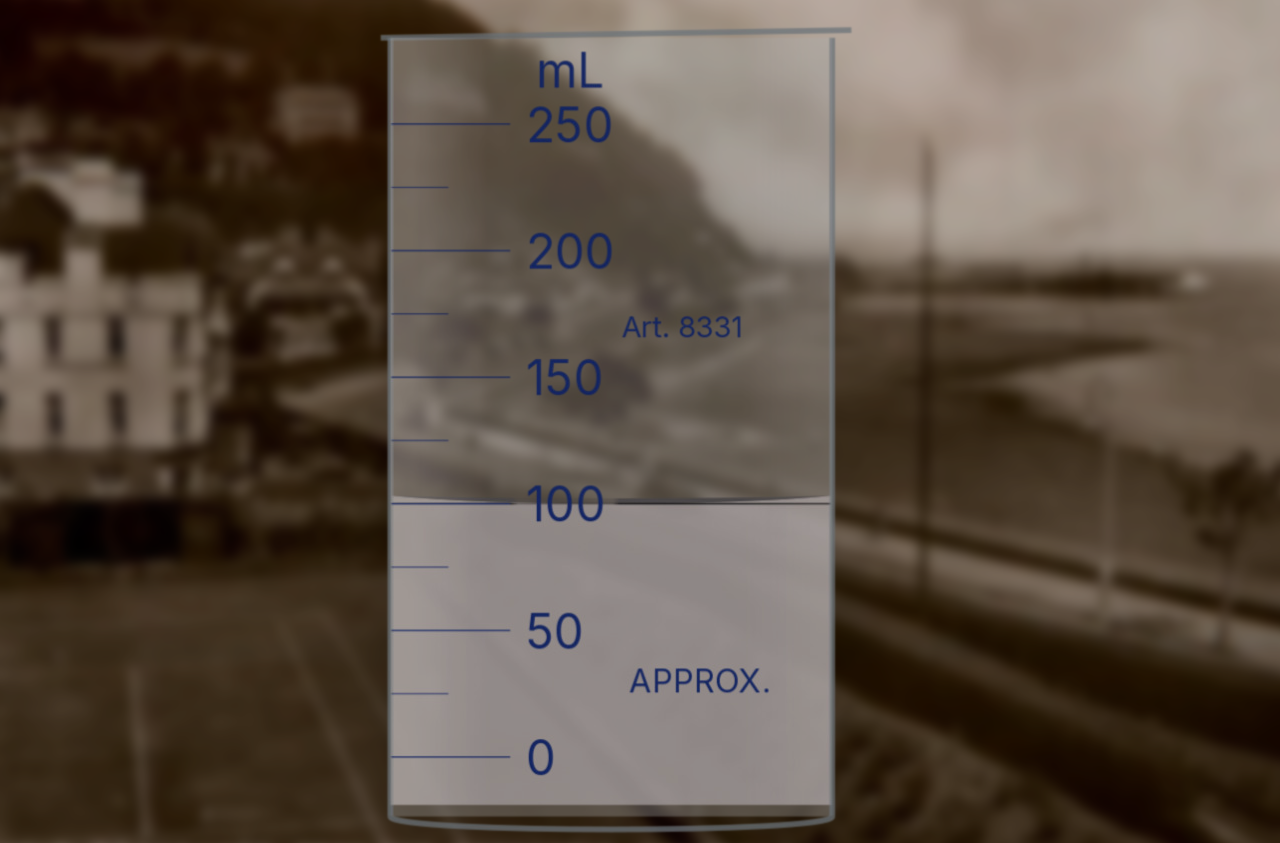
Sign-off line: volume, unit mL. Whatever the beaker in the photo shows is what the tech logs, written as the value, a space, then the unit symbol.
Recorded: 100 mL
